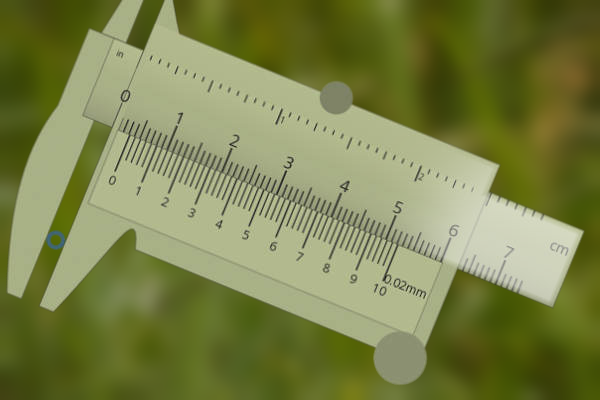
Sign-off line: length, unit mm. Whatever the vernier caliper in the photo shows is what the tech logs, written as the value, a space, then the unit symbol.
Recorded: 3.2 mm
